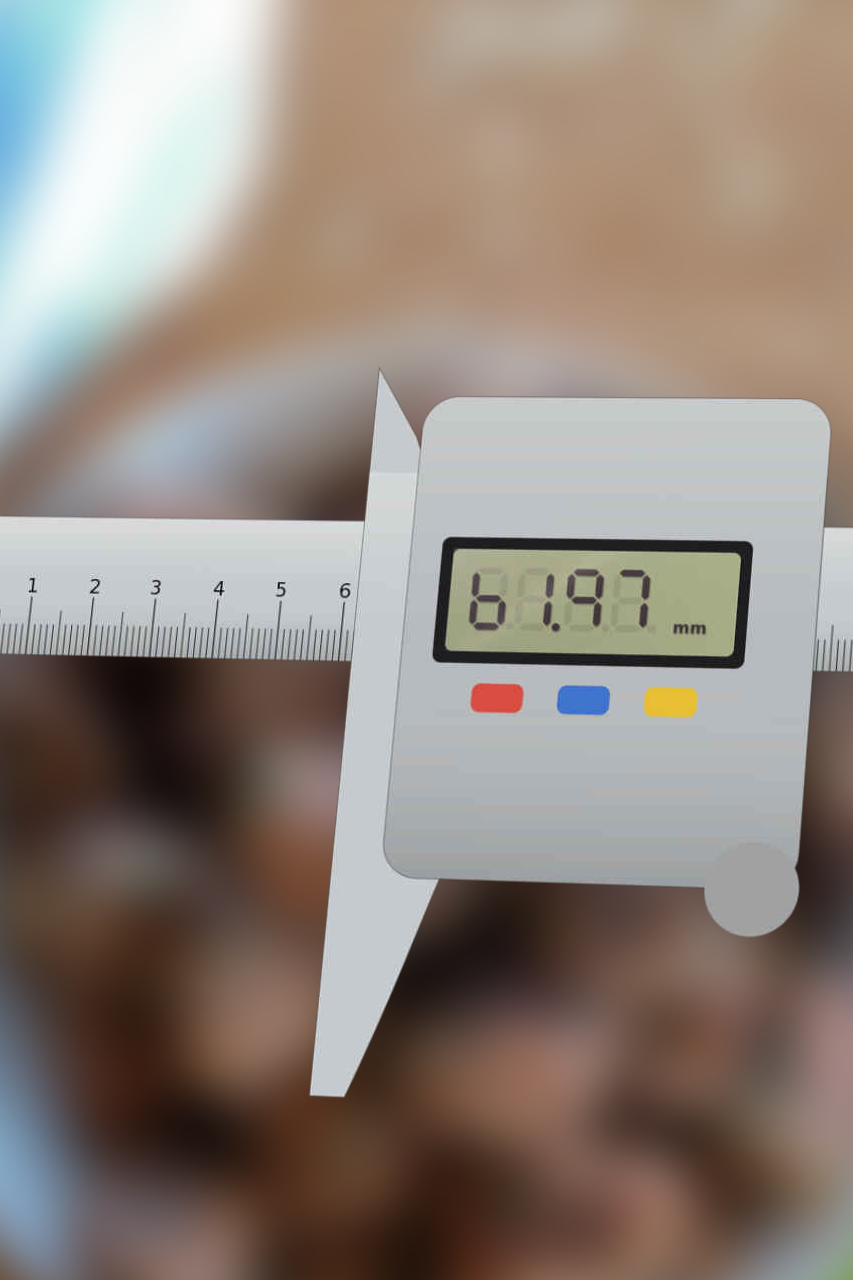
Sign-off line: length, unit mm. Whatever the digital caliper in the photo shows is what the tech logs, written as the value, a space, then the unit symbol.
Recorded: 61.97 mm
